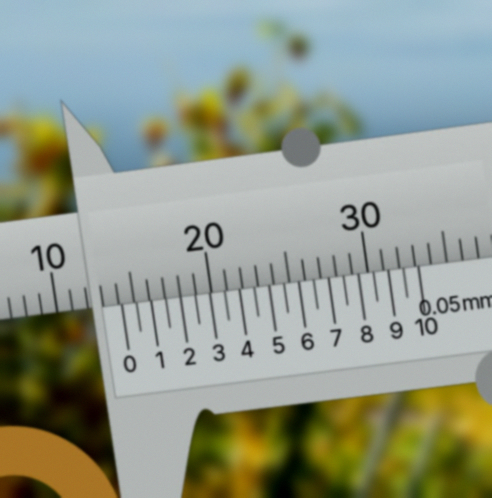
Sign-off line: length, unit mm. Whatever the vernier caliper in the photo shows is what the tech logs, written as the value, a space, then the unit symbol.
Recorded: 14.2 mm
